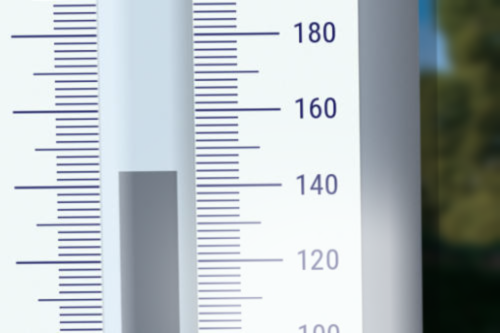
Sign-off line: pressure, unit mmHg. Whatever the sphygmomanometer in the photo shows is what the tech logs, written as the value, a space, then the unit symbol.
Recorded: 144 mmHg
